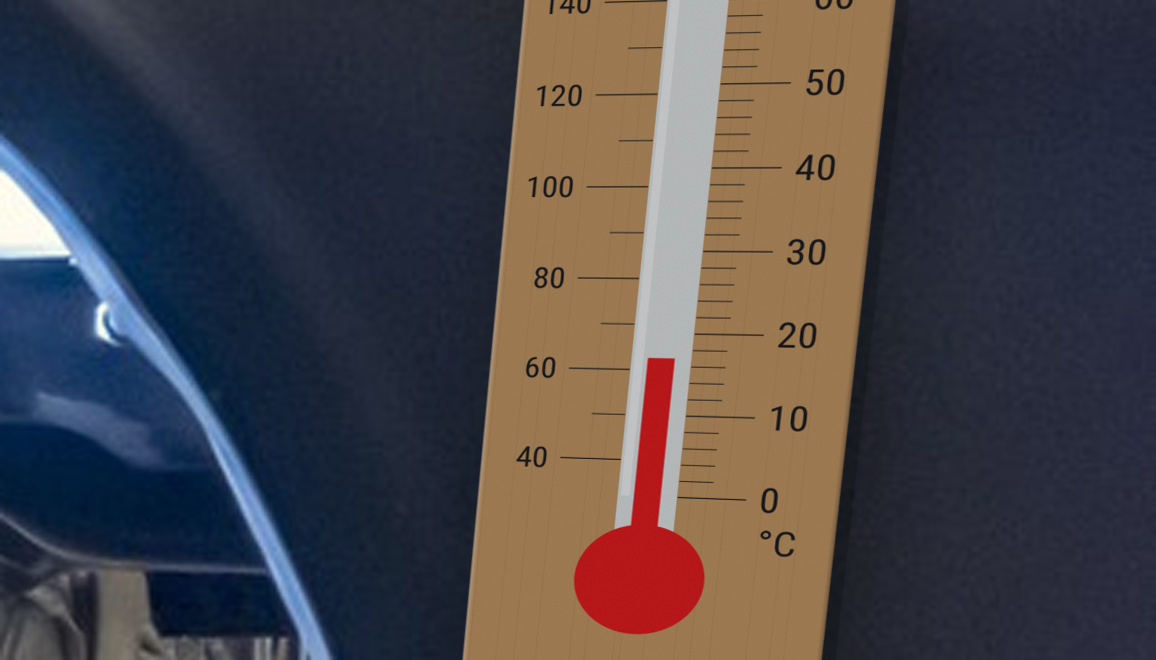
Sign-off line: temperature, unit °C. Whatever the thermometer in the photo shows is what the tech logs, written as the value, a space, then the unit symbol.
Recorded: 17 °C
